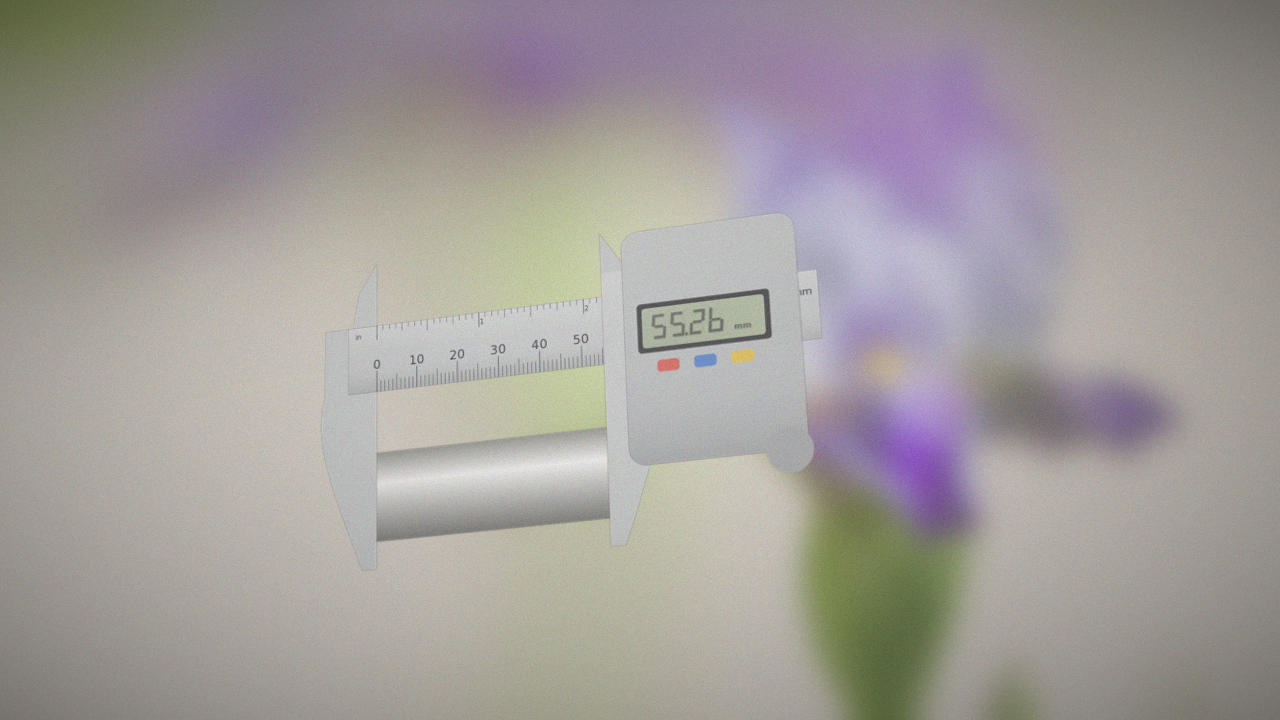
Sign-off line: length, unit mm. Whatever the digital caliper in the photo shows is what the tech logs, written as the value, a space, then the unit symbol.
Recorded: 55.26 mm
